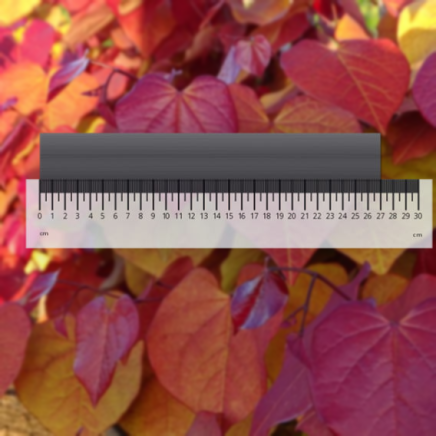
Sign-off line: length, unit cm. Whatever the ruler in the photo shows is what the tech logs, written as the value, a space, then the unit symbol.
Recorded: 27 cm
